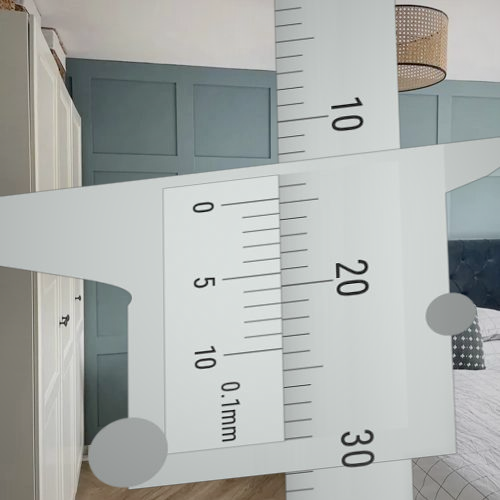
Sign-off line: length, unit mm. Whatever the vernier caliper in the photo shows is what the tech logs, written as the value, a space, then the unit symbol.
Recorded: 14.7 mm
